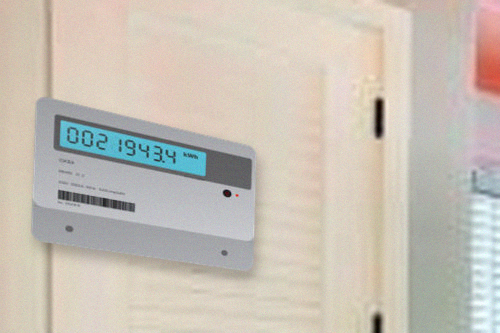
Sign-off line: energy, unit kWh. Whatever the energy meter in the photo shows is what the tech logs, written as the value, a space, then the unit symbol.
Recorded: 21943.4 kWh
